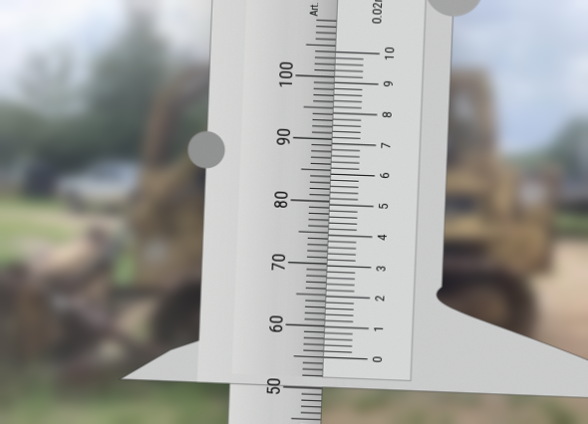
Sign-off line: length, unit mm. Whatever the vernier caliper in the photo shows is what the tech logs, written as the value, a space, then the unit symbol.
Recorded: 55.0 mm
